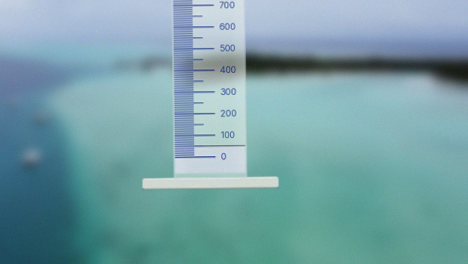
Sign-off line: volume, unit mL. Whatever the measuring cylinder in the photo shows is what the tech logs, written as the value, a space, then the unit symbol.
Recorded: 50 mL
